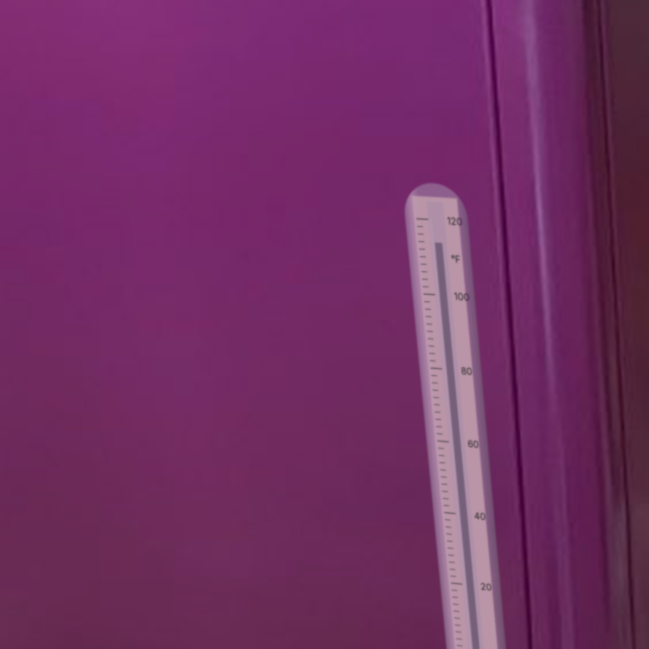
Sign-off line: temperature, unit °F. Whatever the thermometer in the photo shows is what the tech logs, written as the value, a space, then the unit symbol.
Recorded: 114 °F
